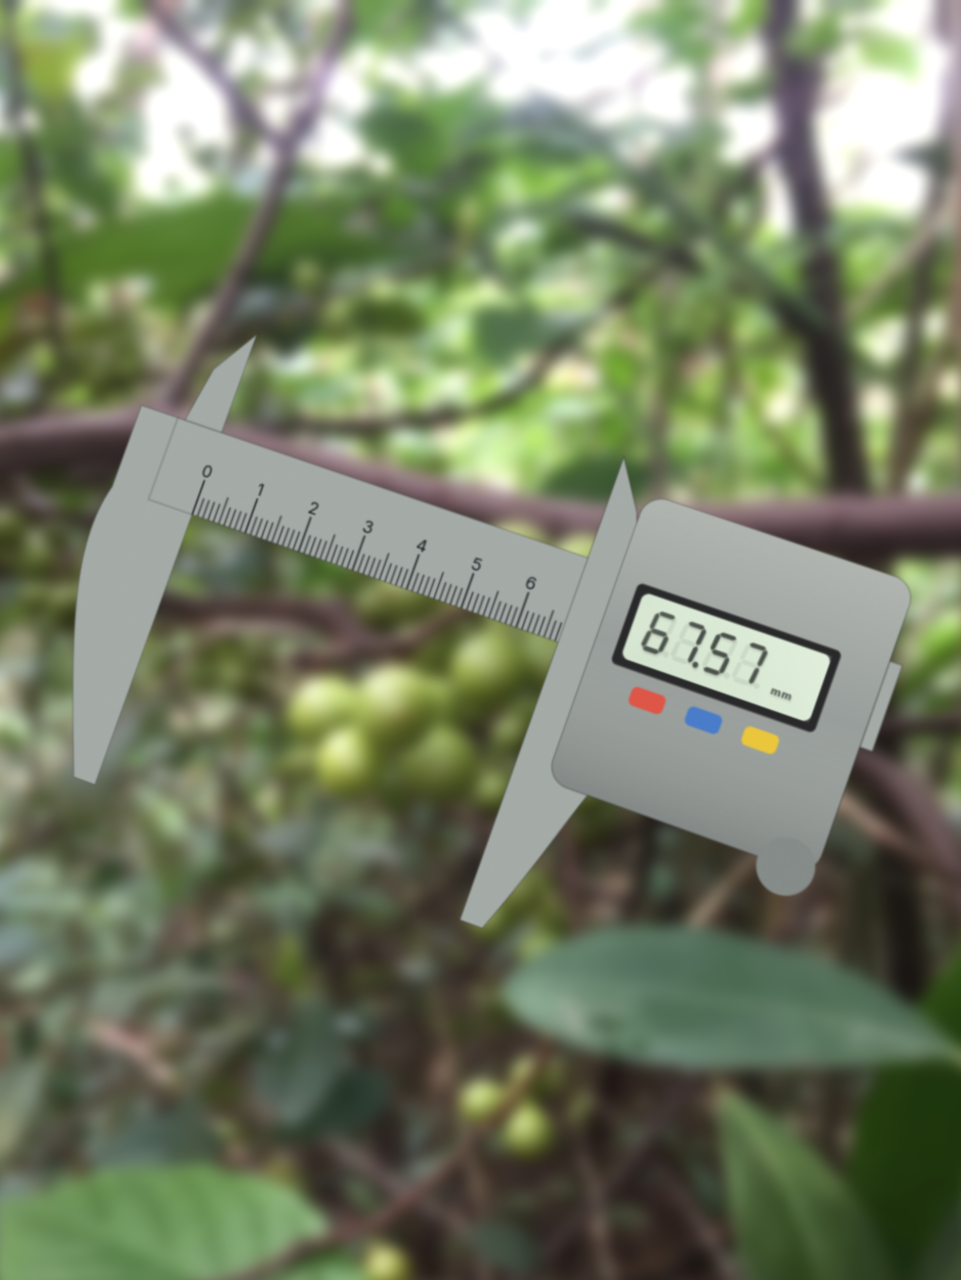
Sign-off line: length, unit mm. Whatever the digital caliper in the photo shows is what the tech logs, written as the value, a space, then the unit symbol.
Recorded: 67.57 mm
